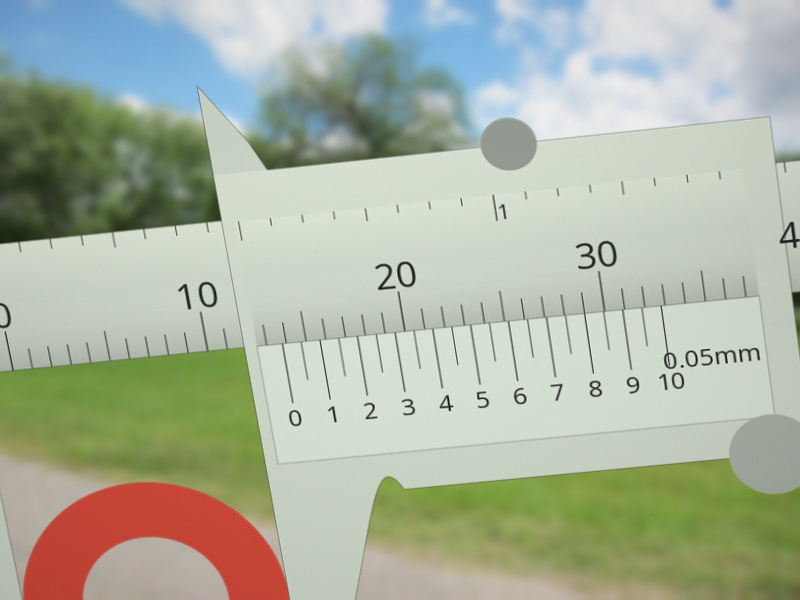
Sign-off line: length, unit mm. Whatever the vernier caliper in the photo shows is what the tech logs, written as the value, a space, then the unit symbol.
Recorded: 13.8 mm
